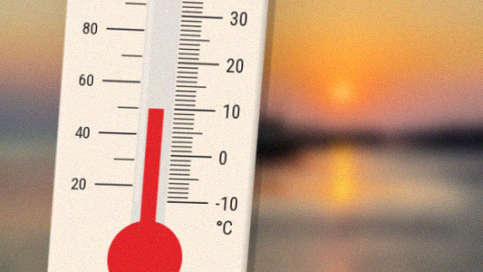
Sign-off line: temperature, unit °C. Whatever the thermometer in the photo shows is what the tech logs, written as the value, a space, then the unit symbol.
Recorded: 10 °C
